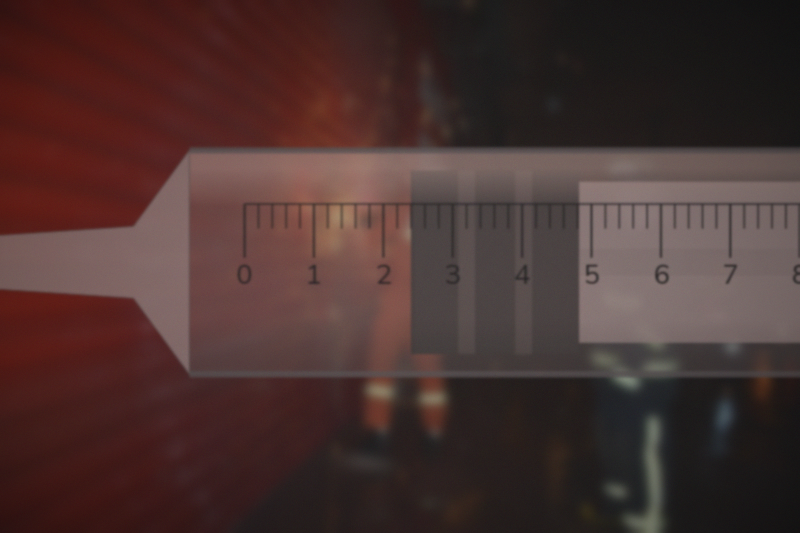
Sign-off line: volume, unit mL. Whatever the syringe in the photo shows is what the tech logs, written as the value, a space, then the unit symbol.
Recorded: 2.4 mL
